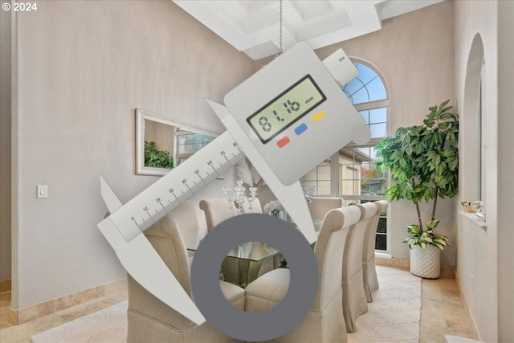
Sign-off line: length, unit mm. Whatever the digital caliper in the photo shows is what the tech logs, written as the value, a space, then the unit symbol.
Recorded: 81.16 mm
